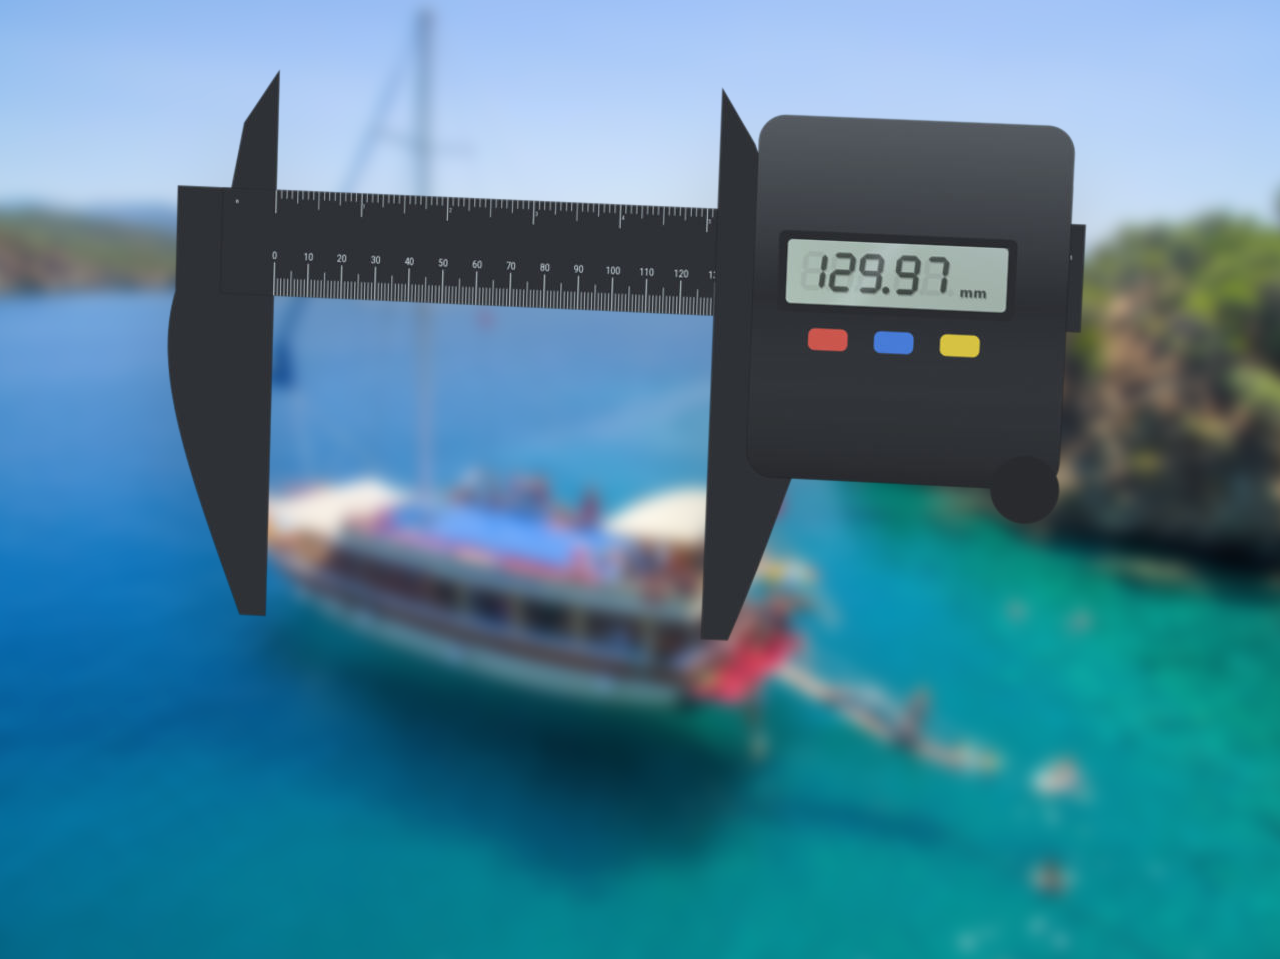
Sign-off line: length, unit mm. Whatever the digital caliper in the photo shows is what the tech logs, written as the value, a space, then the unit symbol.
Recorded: 129.97 mm
